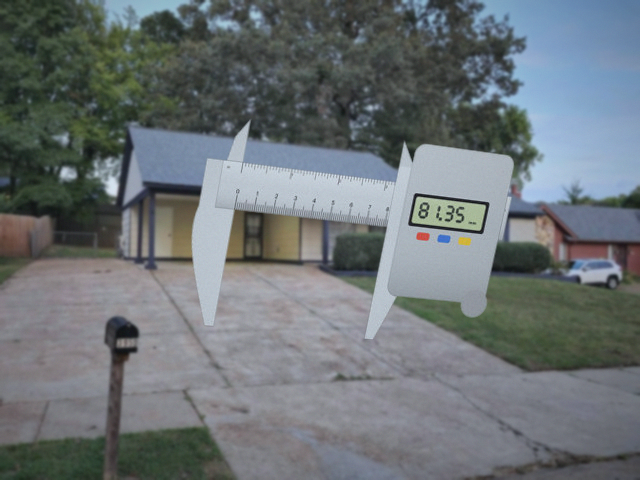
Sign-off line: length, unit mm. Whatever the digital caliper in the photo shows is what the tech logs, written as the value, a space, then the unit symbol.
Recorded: 81.35 mm
